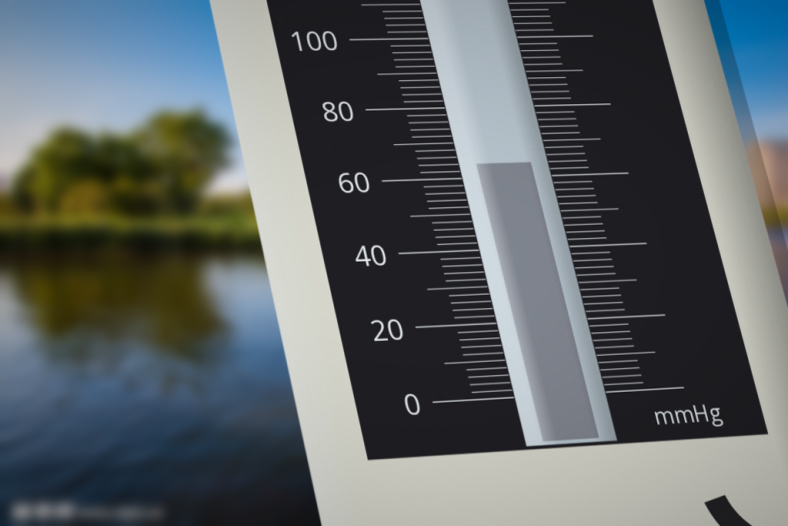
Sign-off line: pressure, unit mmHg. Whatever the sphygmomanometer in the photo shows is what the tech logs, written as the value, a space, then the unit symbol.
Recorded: 64 mmHg
